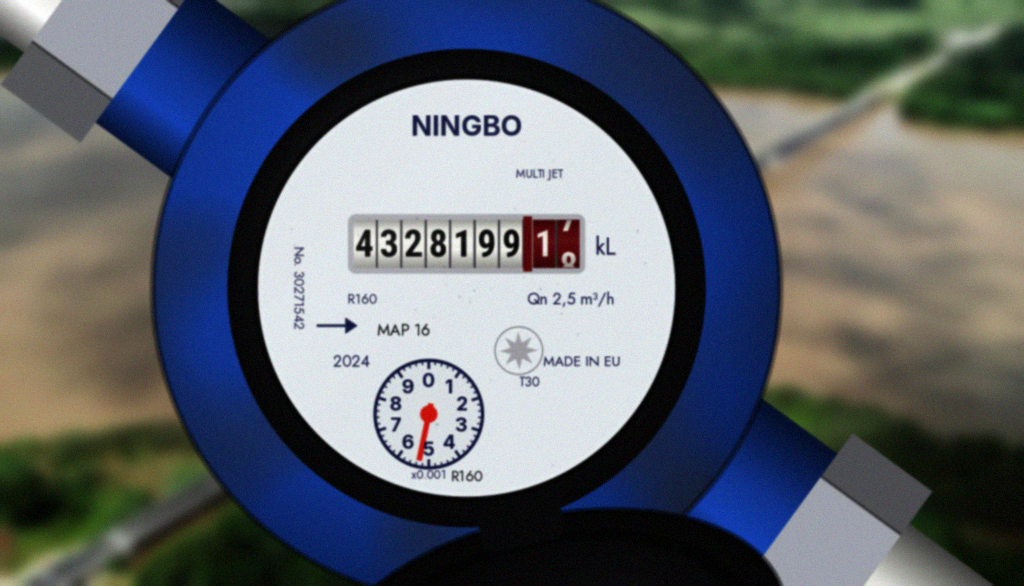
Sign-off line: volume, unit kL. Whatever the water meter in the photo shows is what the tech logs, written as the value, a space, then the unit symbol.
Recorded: 4328199.175 kL
